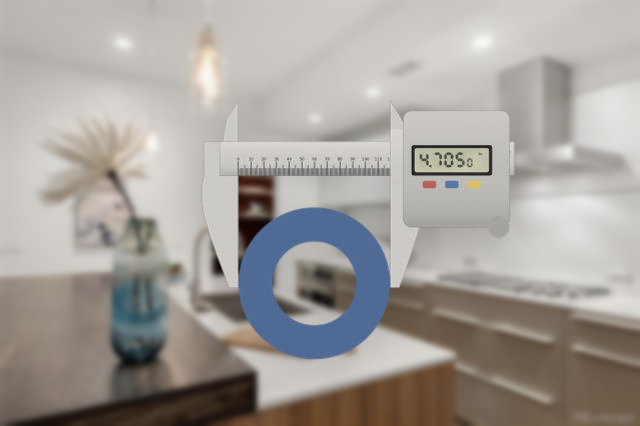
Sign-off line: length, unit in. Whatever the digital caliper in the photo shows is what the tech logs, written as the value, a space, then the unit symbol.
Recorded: 4.7050 in
